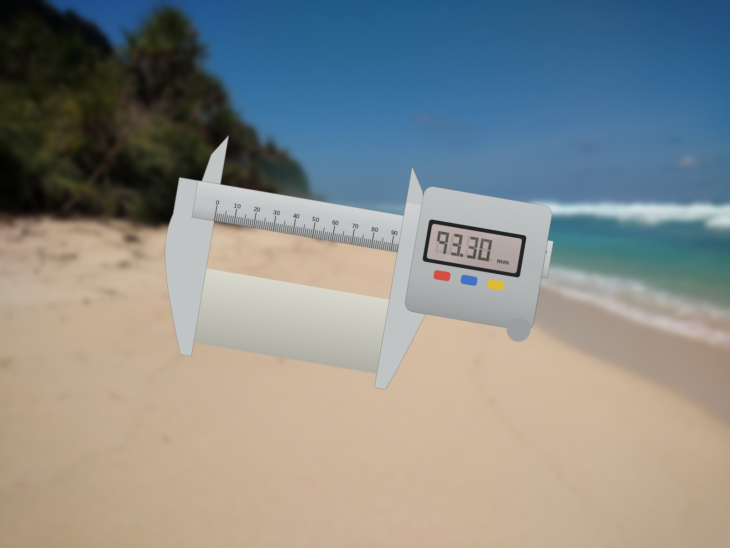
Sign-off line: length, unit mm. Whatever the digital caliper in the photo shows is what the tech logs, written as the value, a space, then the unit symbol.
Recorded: 93.30 mm
